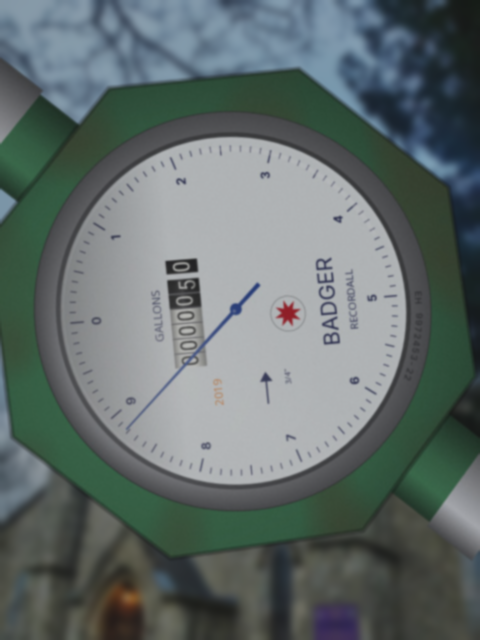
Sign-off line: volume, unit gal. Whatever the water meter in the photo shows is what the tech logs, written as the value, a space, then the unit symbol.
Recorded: 48.8 gal
